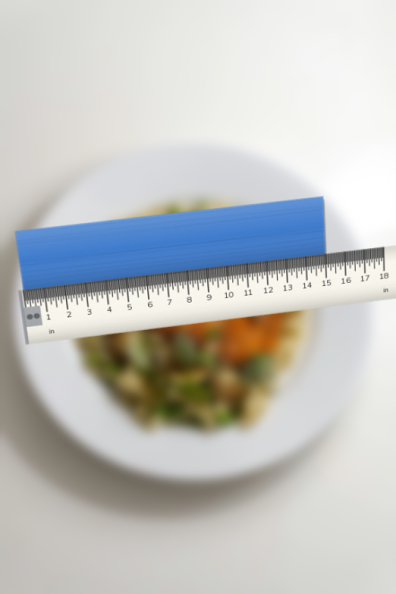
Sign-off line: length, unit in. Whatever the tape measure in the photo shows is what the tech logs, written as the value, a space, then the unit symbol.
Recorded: 15 in
